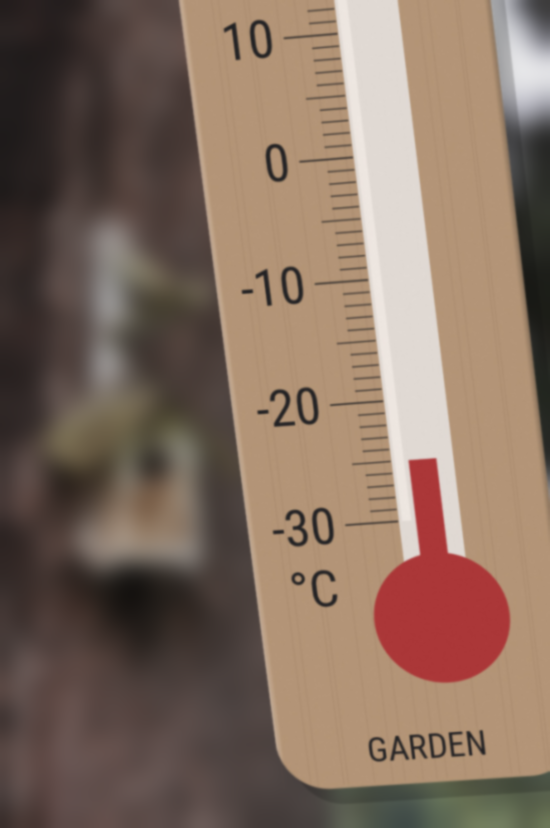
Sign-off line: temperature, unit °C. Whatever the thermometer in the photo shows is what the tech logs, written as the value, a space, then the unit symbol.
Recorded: -25 °C
